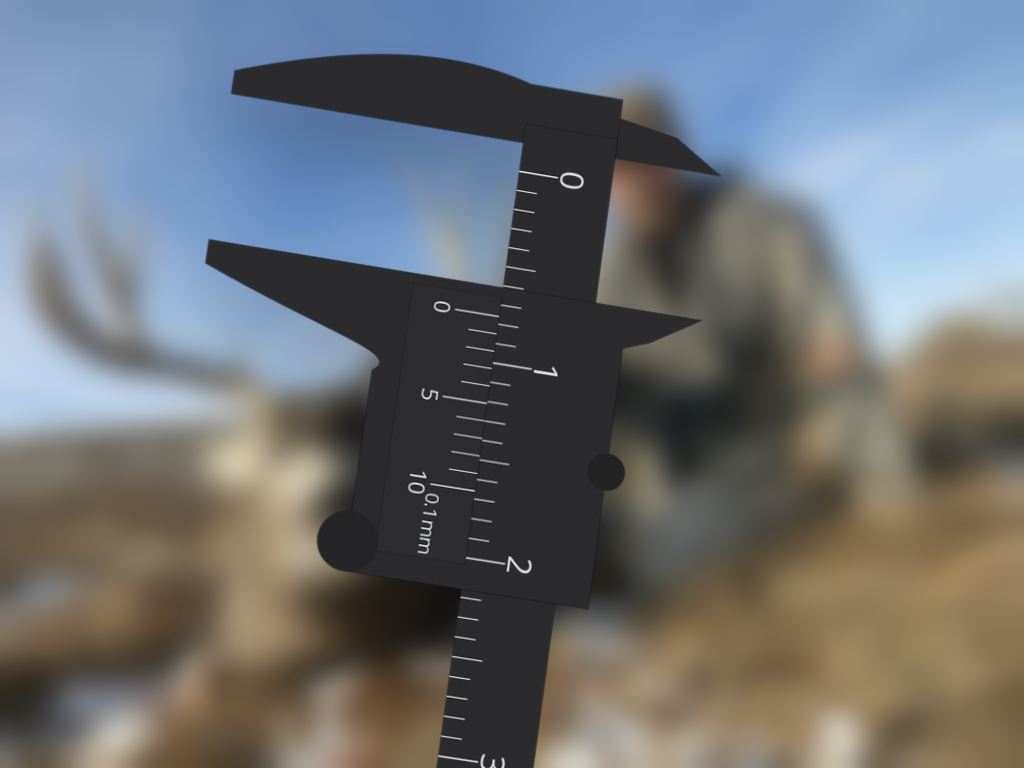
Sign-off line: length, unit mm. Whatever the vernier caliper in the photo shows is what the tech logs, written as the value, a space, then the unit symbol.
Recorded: 7.6 mm
